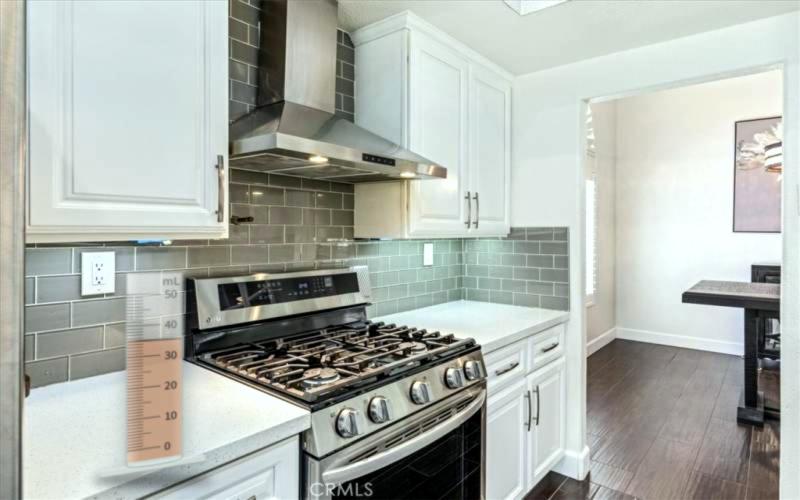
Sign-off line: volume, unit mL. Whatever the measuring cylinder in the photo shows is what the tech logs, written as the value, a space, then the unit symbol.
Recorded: 35 mL
